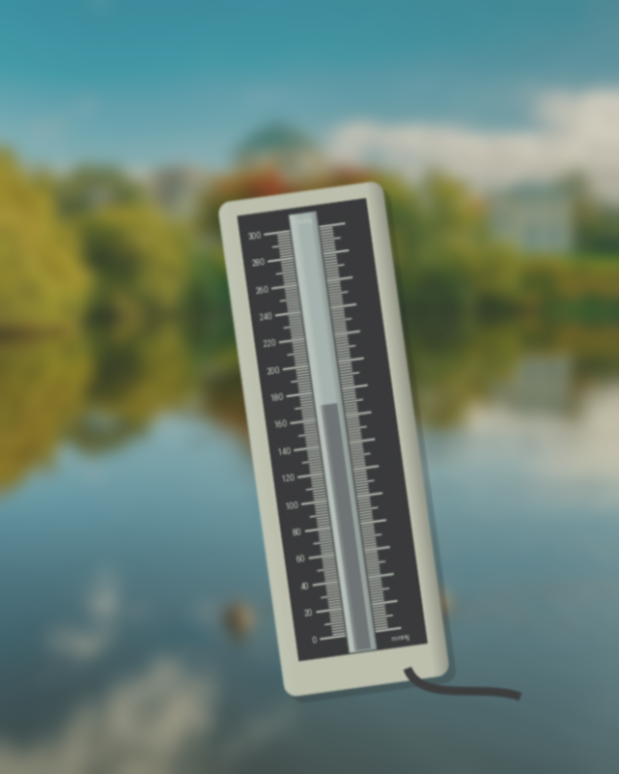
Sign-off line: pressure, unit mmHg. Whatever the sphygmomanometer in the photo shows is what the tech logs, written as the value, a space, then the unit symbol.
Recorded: 170 mmHg
